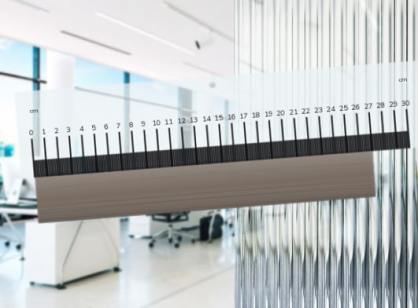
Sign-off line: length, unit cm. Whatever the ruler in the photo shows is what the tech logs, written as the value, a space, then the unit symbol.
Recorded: 27 cm
